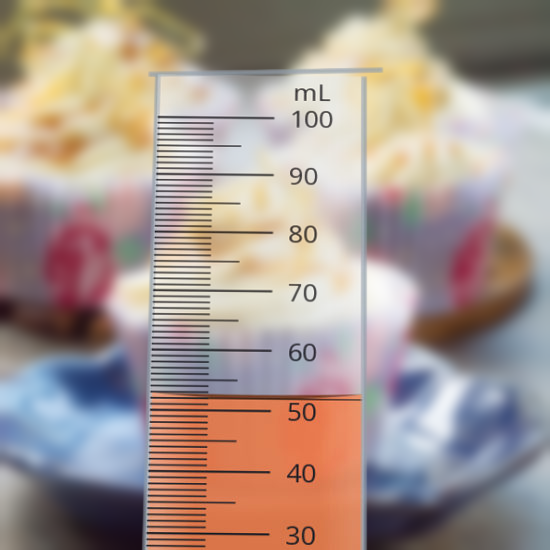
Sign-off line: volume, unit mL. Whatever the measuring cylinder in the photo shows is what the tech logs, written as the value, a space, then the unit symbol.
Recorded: 52 mL
